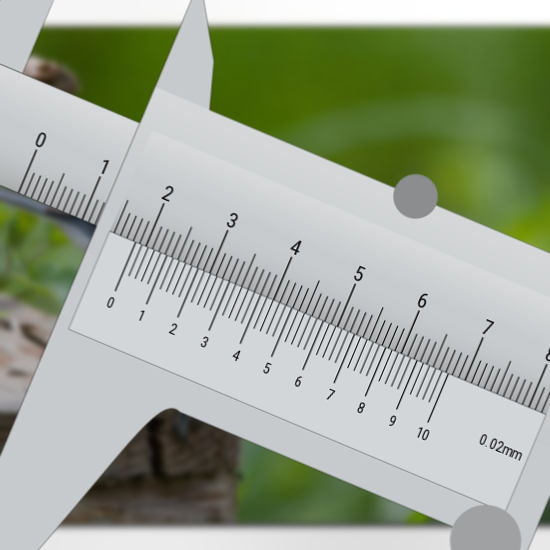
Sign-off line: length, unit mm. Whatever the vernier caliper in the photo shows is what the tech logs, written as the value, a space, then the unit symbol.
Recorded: 18.4 mm
